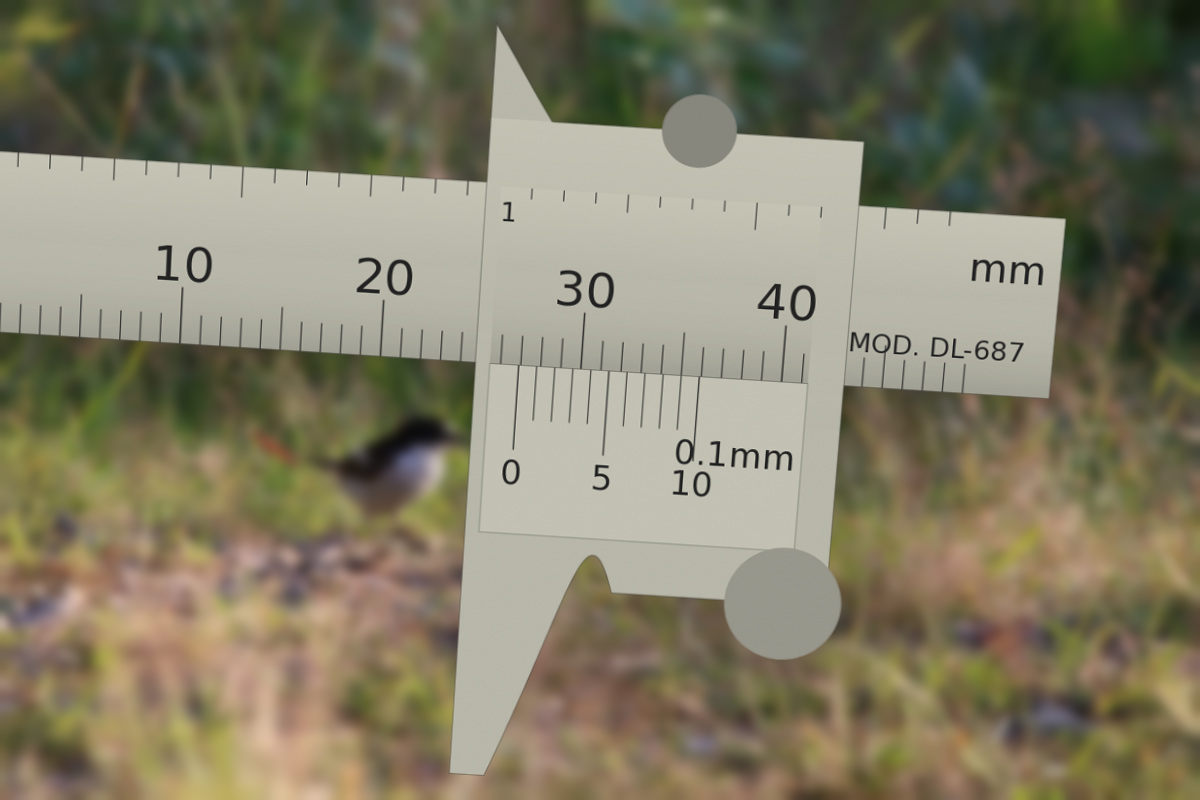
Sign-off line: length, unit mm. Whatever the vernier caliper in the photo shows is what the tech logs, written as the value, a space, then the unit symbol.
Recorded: 26.9 mm
